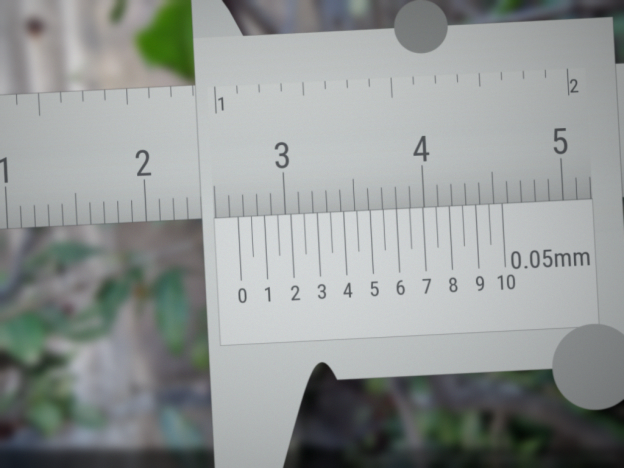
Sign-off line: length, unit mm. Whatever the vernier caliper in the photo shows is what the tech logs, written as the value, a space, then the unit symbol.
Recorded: 26.6 mm
